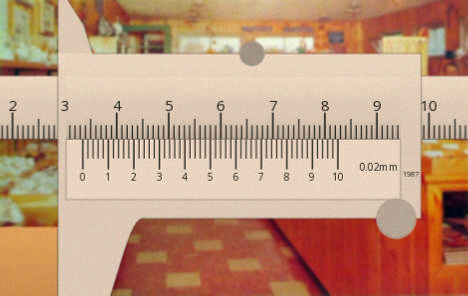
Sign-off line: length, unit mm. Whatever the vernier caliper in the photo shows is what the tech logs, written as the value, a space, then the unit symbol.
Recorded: 33.5 mm
